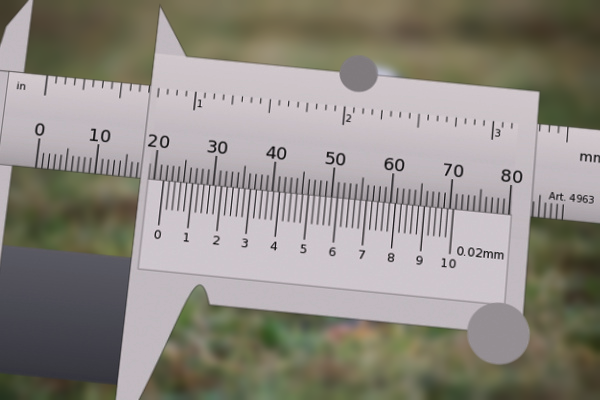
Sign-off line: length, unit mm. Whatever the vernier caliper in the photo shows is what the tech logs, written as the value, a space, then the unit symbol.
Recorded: 21.6 mm
